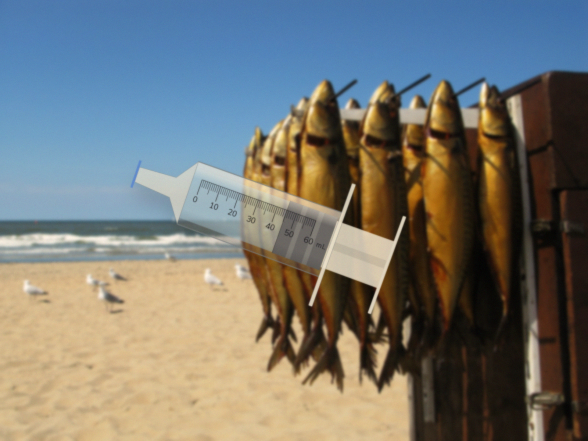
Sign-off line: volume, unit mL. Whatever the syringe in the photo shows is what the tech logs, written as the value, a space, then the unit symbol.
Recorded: 45 mL
